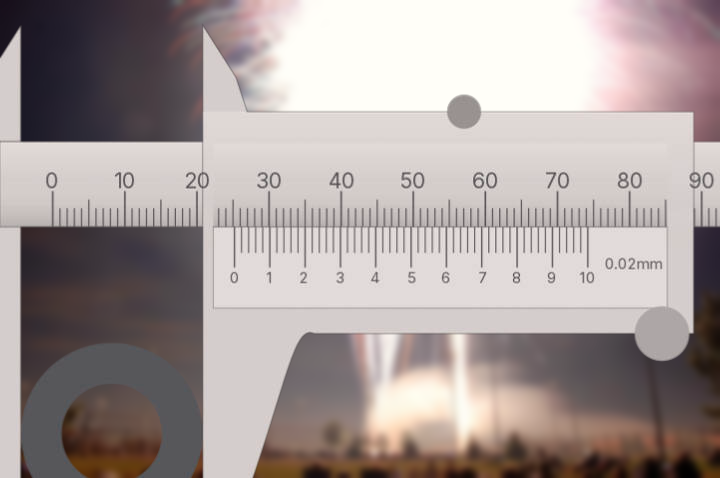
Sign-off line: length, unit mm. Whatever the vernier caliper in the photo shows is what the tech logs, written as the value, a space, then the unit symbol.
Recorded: 25.2 mm
